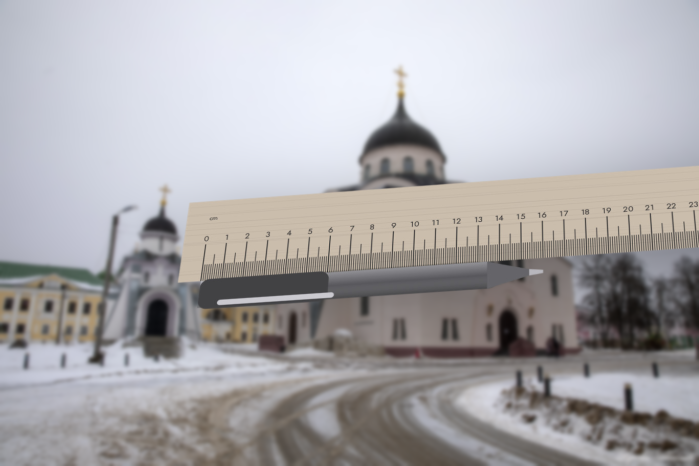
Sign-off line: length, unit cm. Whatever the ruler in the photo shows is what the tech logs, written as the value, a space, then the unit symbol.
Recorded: 16 cm
